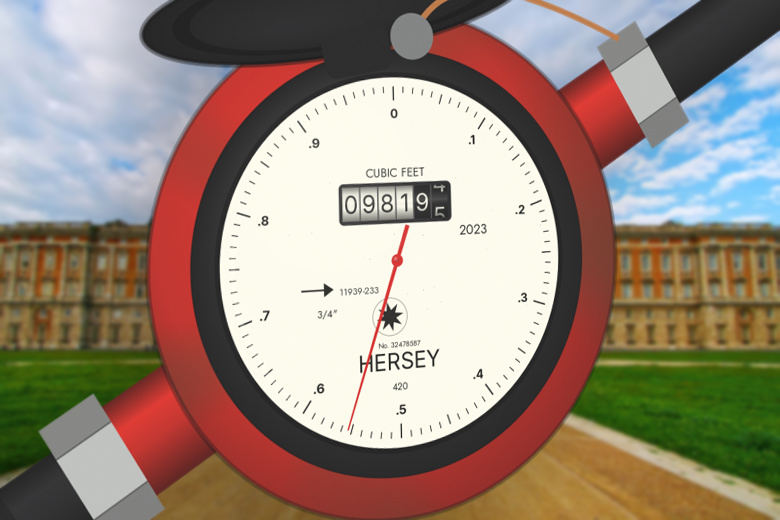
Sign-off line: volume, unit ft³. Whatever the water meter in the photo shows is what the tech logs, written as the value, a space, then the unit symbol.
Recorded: 98194.55 ft³
